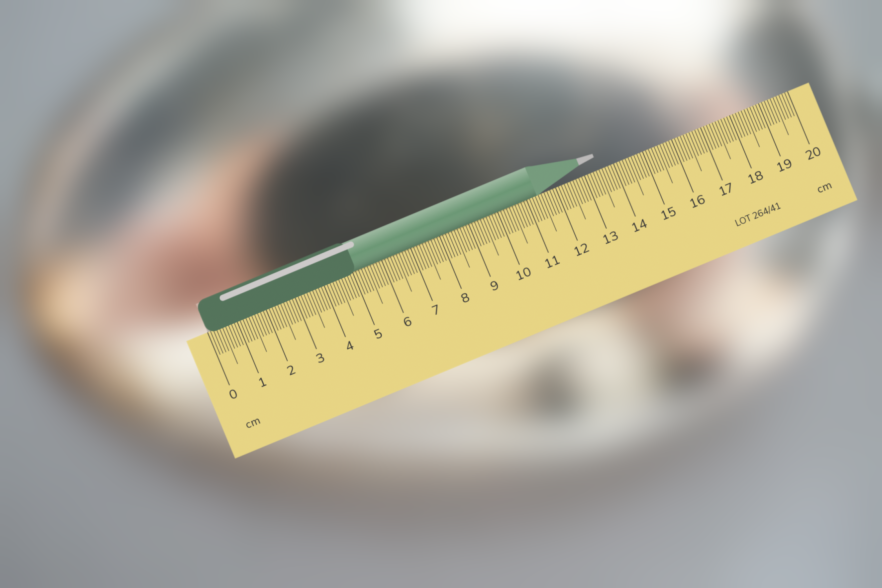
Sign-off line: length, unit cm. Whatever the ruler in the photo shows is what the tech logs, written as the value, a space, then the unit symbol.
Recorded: 13.5 cm
